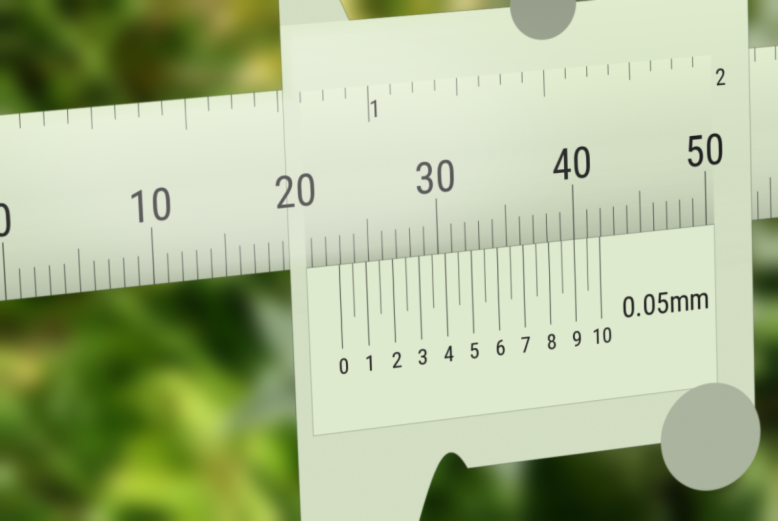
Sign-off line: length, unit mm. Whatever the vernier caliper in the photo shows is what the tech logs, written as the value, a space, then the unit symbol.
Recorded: 22.9 mm
